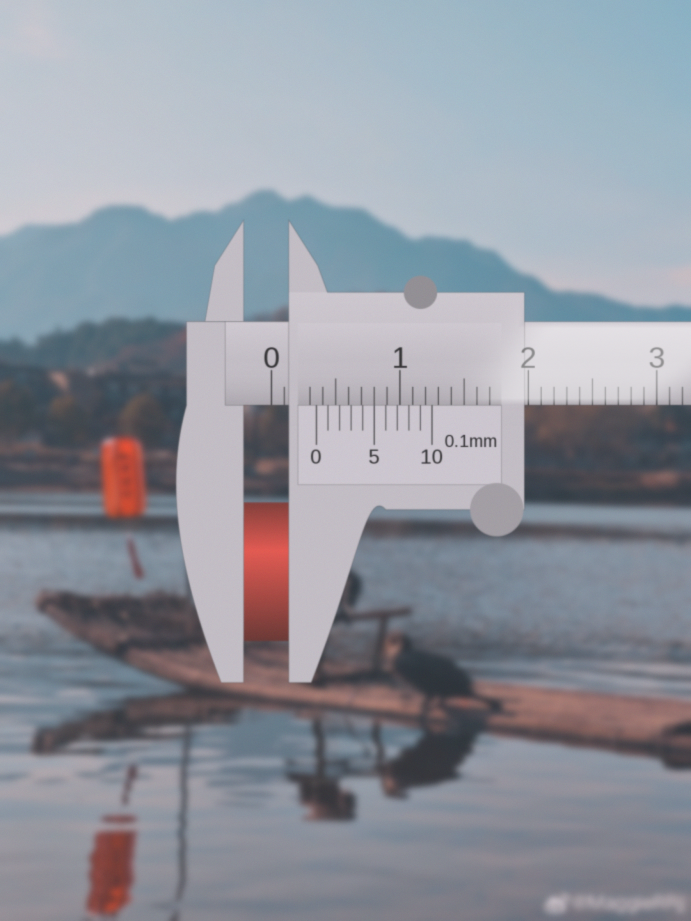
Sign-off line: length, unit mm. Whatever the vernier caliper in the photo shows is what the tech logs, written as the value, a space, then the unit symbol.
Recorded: 3.5 mm
